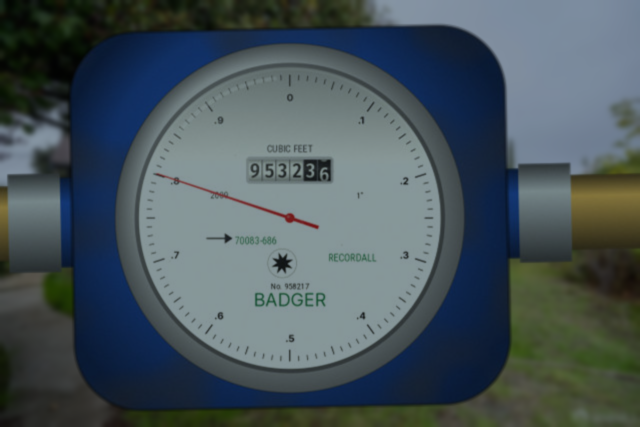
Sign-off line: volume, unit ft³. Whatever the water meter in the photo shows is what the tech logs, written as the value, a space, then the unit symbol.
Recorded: 953235.80 ft³
